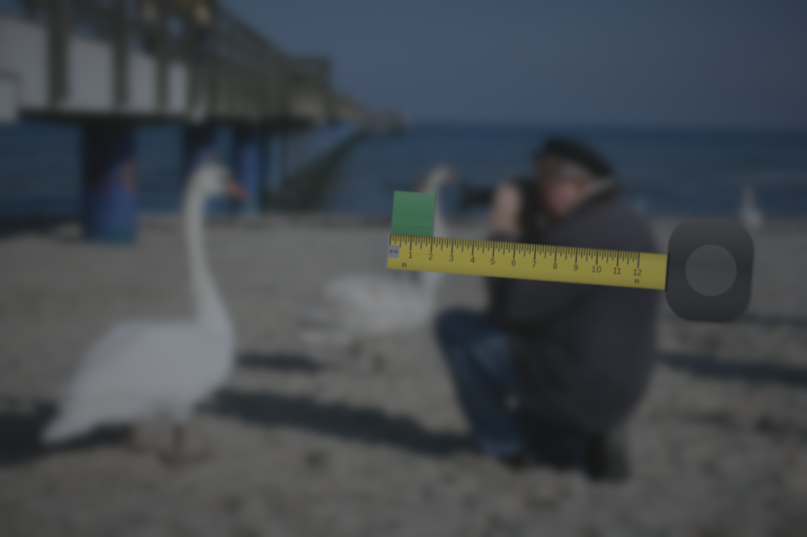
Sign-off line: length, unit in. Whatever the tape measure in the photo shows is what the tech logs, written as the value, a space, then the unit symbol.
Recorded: 2 in
